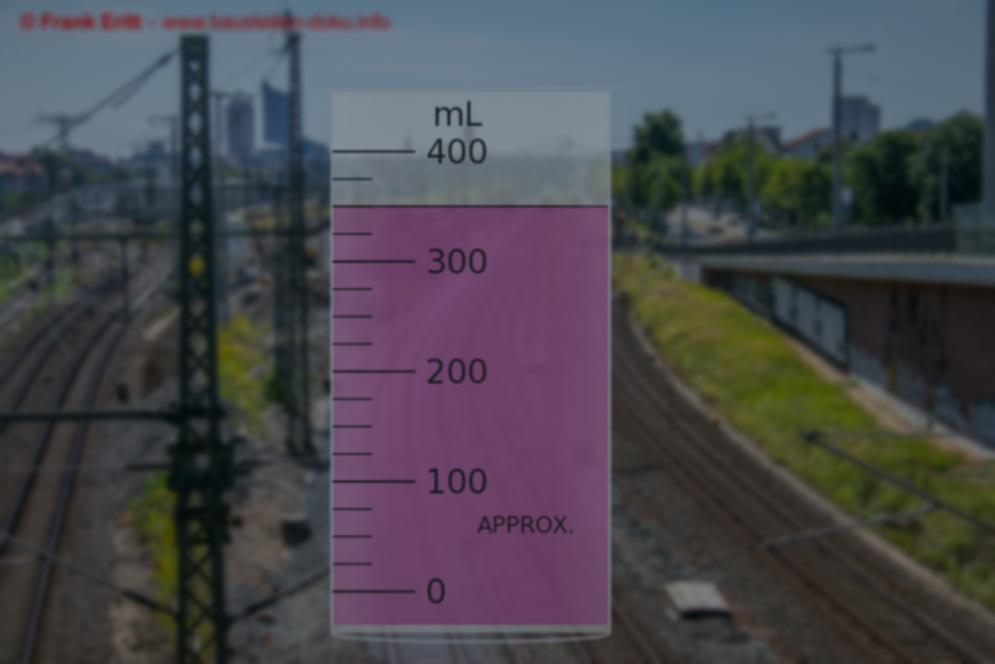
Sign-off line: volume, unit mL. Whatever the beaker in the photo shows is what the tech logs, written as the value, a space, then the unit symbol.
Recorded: 350 mL
